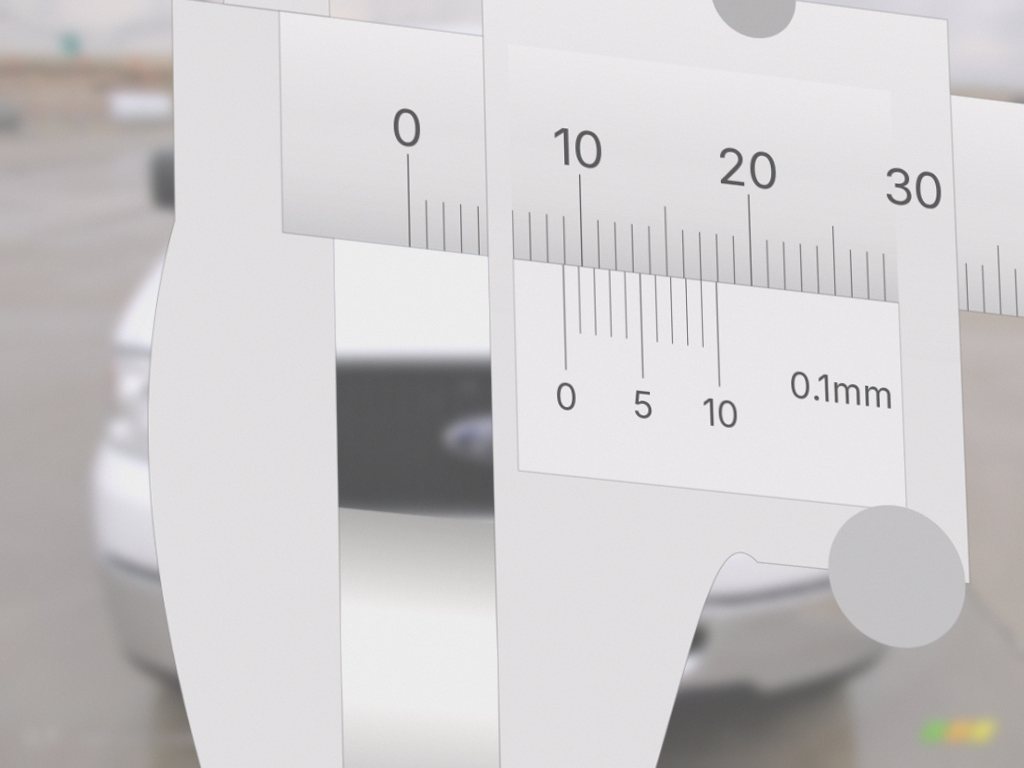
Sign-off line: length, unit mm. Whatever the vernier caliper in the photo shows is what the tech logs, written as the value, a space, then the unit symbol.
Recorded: 8.9 mm
